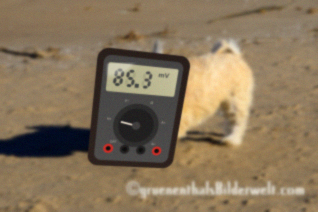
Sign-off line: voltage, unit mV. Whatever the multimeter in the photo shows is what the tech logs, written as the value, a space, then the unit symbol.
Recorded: 85.3 mV
